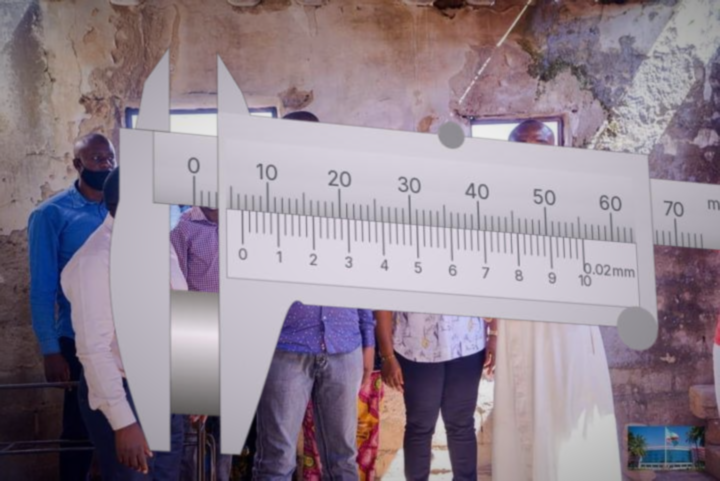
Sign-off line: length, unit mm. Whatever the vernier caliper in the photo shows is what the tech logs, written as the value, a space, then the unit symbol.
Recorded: 6.5 mm
